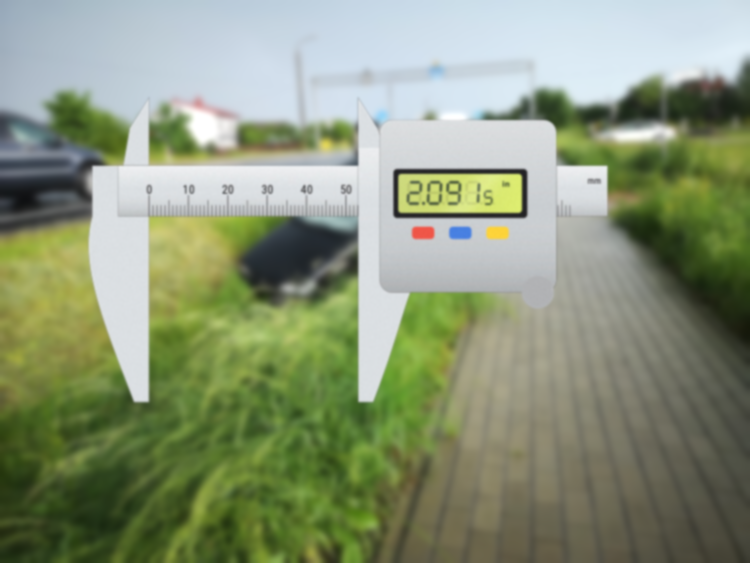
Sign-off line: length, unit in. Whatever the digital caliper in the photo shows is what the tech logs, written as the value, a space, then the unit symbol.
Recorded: 2.0915 in
